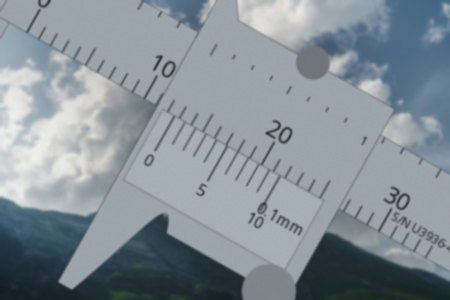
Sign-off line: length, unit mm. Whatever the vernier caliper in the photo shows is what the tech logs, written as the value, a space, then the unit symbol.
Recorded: 12.6 mm
